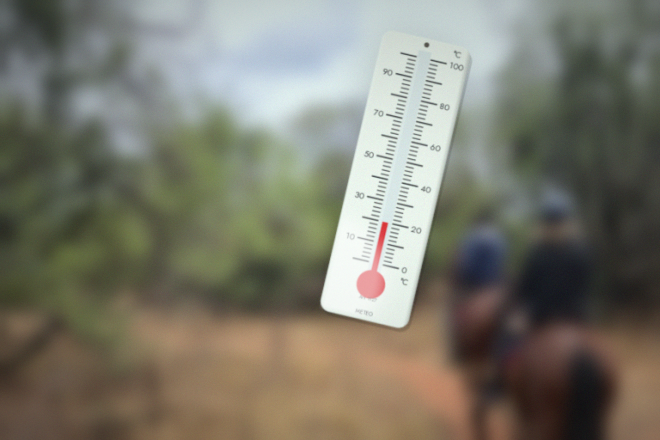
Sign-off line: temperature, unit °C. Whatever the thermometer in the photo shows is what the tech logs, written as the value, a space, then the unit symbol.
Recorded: 20 °C
